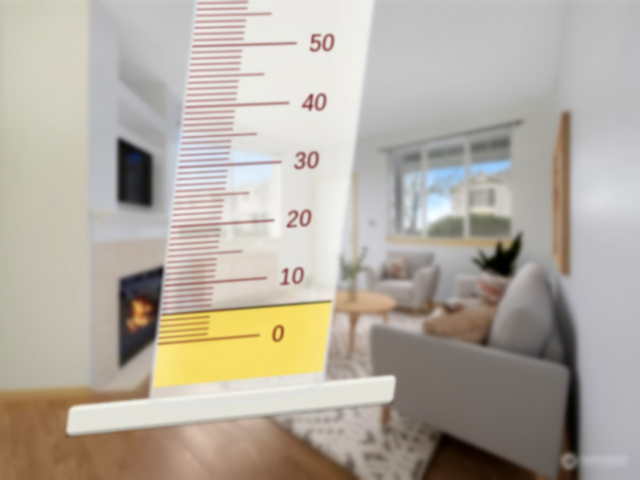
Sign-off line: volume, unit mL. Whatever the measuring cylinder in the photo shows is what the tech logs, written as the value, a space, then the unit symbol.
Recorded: 5 mL
